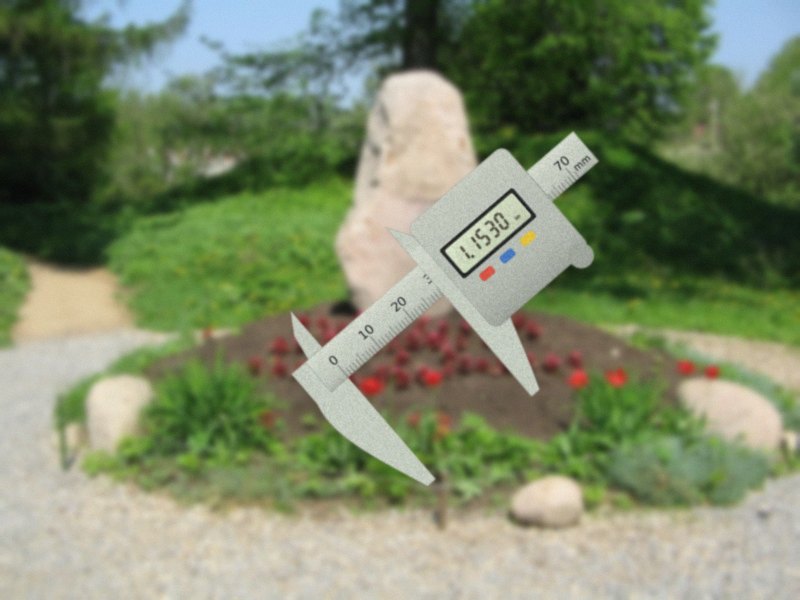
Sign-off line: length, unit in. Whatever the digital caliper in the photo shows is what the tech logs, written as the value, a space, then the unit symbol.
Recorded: 1.1530 in
